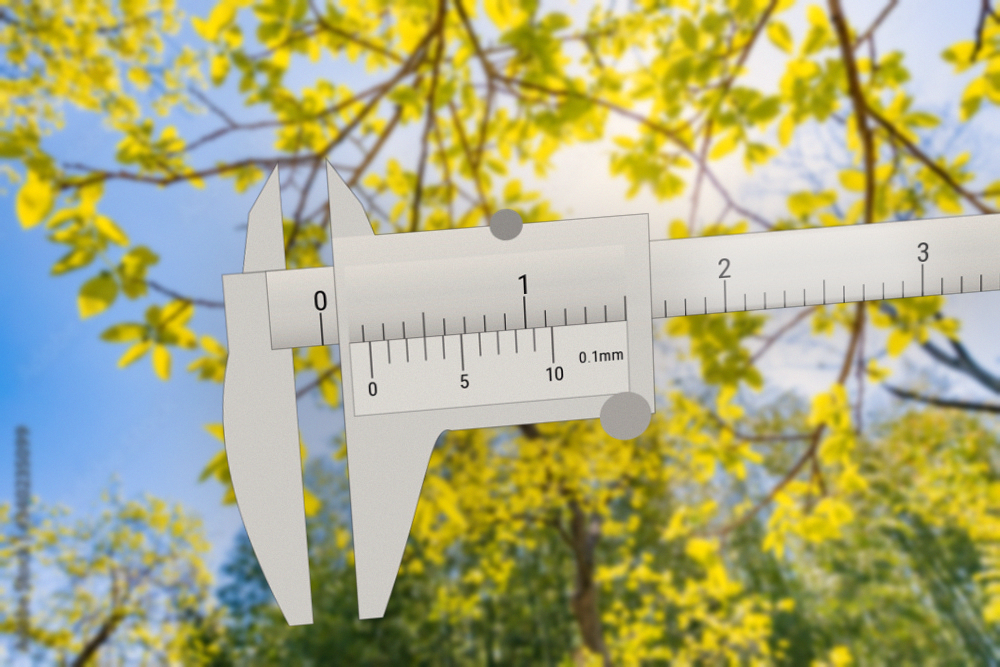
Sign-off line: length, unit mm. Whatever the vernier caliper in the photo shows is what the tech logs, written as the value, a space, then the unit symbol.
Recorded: 2.3 mm
